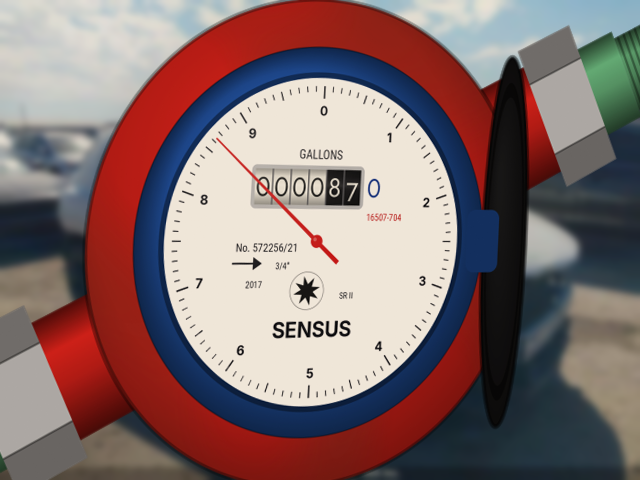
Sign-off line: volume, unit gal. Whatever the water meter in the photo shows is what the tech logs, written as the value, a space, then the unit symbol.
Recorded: 868.6 gal
